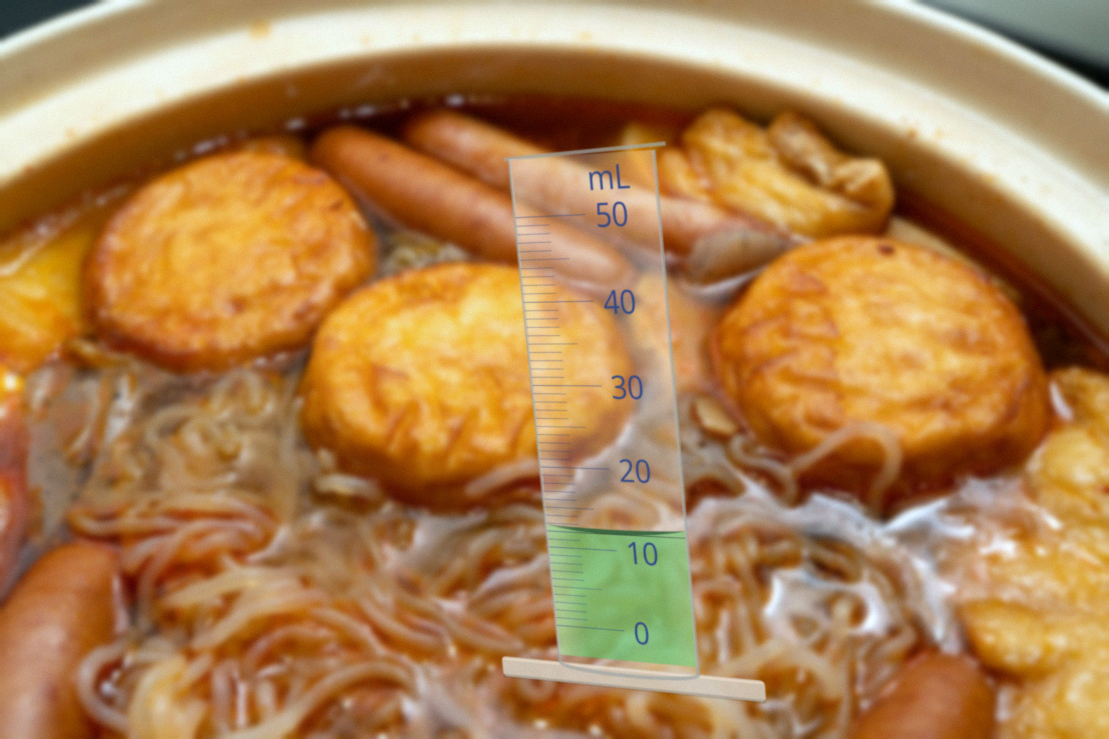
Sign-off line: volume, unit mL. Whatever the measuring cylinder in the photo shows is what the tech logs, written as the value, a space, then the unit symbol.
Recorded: 12 mL
